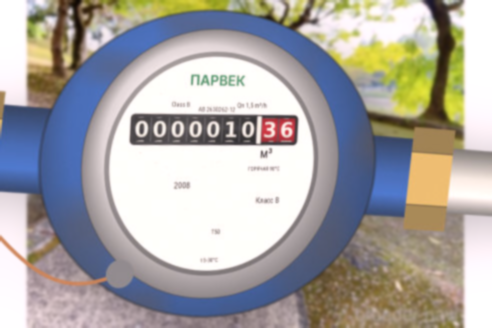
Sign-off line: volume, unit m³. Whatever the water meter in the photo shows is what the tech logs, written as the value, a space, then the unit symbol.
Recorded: 10.36 m³
